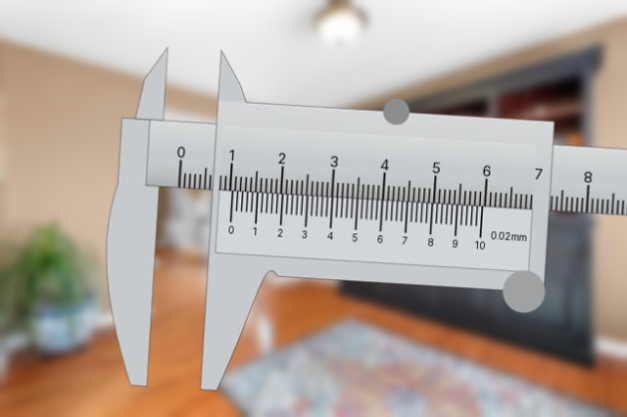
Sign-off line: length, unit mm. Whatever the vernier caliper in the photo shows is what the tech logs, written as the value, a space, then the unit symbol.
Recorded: 10.5 mm
